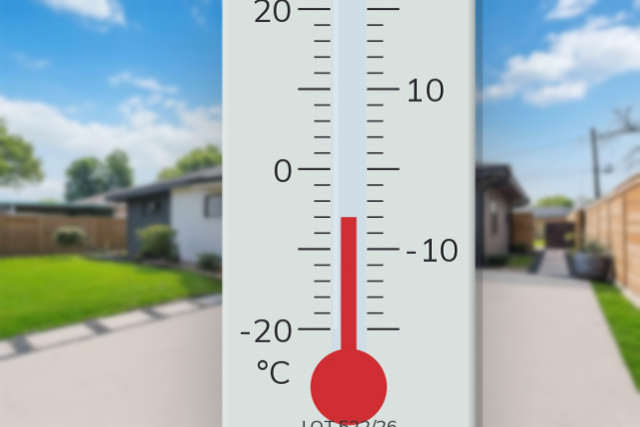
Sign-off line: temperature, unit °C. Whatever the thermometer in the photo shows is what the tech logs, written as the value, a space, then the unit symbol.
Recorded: -6 °C
